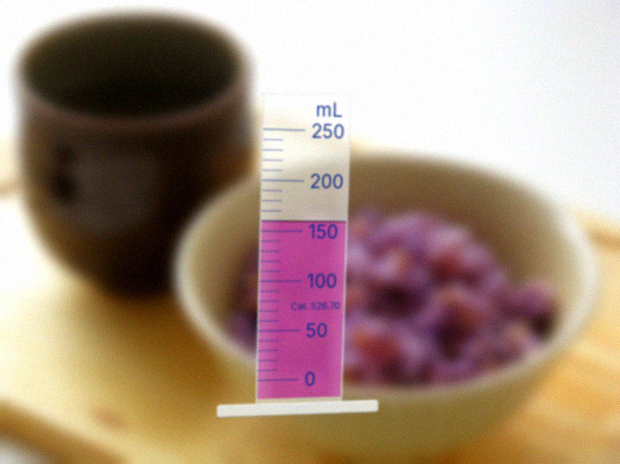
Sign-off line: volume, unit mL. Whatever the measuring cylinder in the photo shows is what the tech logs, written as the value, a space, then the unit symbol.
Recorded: 160 mL
